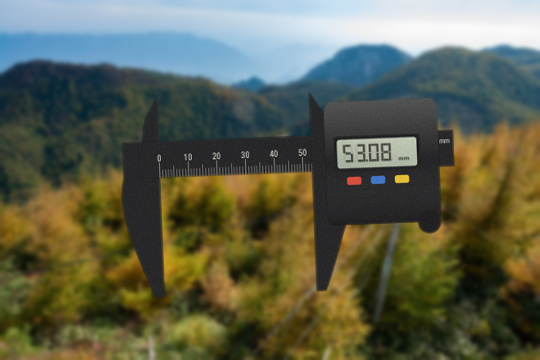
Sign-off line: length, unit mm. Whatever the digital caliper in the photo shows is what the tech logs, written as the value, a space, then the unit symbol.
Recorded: 53.08 mm
